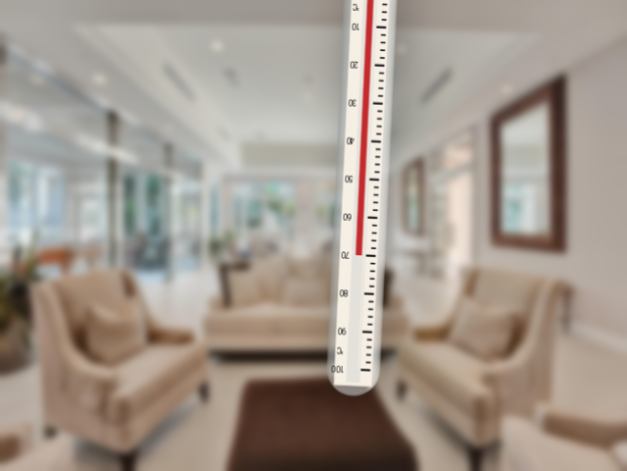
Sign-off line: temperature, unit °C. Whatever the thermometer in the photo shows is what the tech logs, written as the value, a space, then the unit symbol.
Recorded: 70 °C
